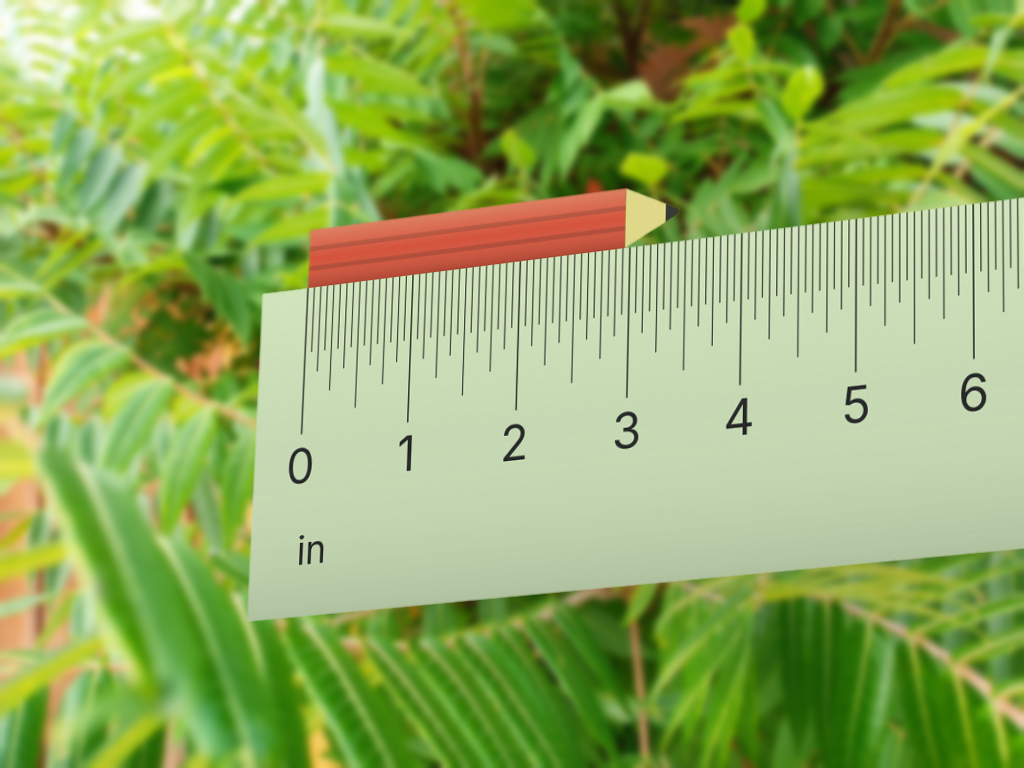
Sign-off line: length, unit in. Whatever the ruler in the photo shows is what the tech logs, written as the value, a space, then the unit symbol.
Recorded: 3.4375 in
